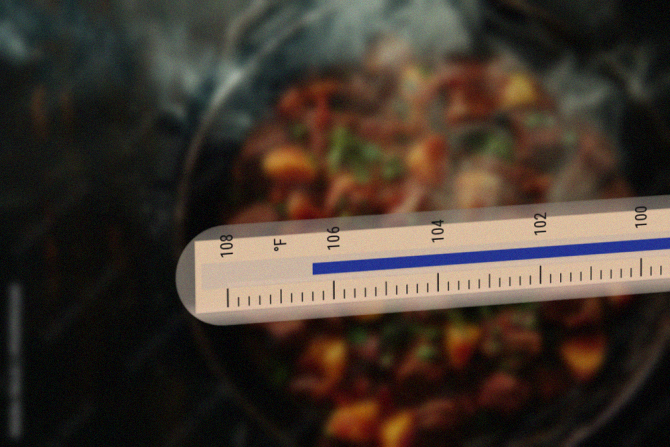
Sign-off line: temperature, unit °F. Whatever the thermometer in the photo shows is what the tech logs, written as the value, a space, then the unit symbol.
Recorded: 106.4 °F
